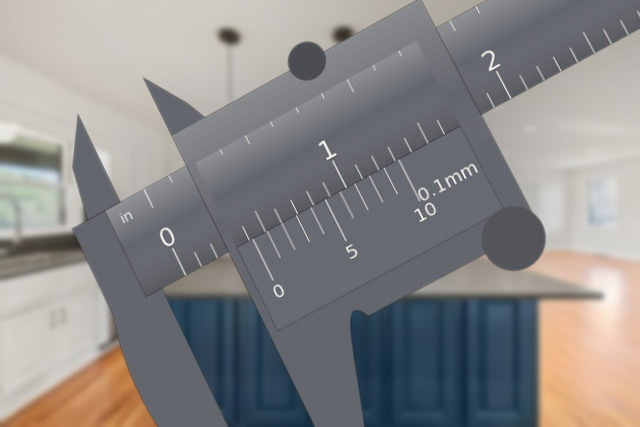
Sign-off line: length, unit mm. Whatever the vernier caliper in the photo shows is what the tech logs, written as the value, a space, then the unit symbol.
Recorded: 4.2 mm
